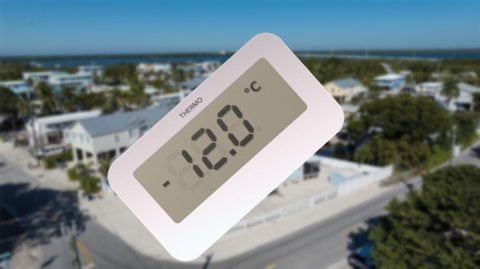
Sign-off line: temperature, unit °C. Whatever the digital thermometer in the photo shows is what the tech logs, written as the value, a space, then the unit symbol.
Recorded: -12.0 °C
